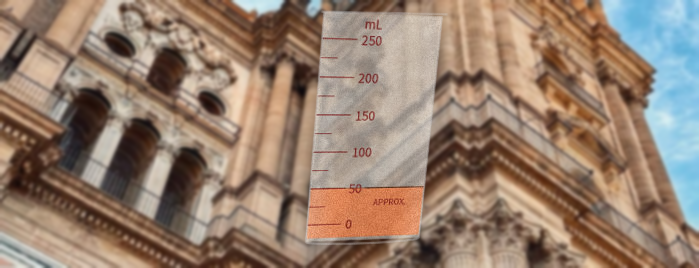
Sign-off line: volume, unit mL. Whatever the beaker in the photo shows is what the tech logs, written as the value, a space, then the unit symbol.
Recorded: 50 mL
